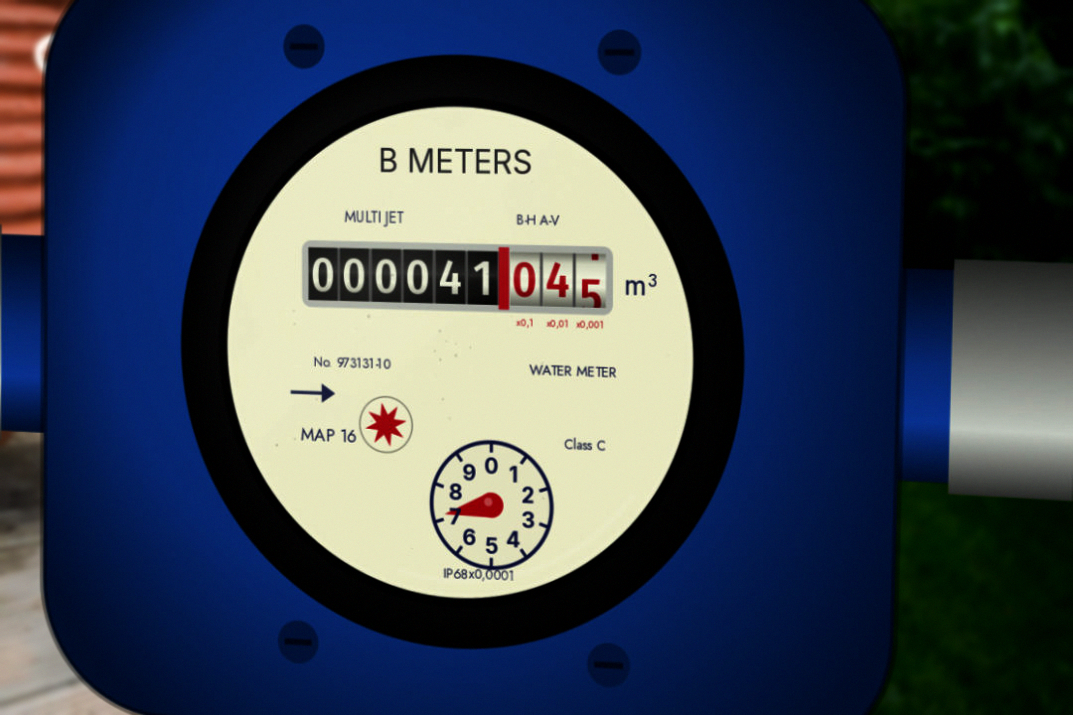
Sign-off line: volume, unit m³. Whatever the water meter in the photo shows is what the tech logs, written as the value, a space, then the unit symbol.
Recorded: 41.0447 m³
